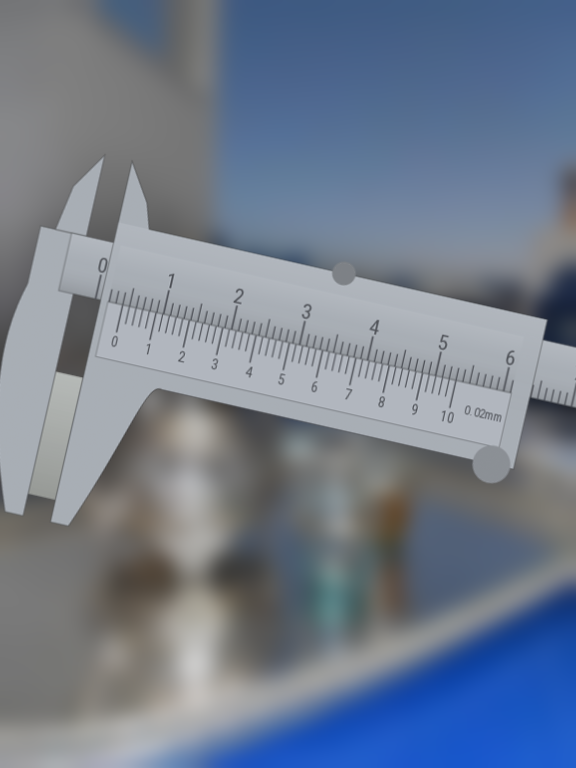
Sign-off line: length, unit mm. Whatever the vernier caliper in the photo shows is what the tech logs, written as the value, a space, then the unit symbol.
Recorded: 4.0 mm
